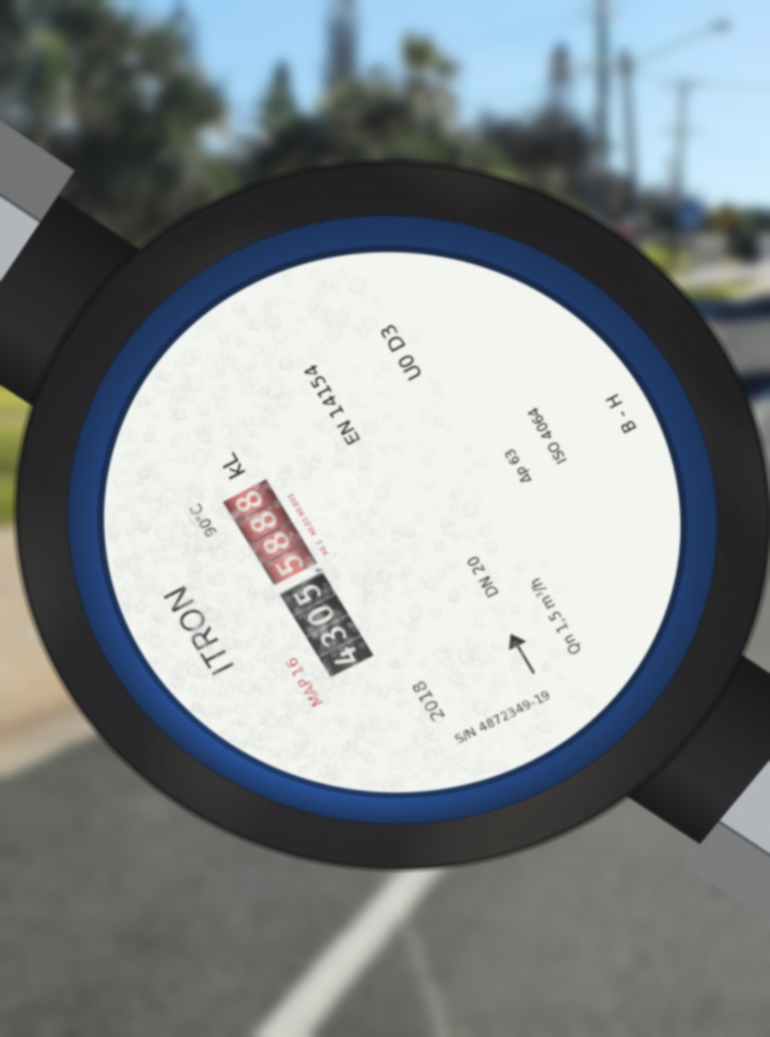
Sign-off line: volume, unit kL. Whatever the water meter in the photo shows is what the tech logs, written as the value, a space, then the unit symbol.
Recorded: 4305.5888 kL
